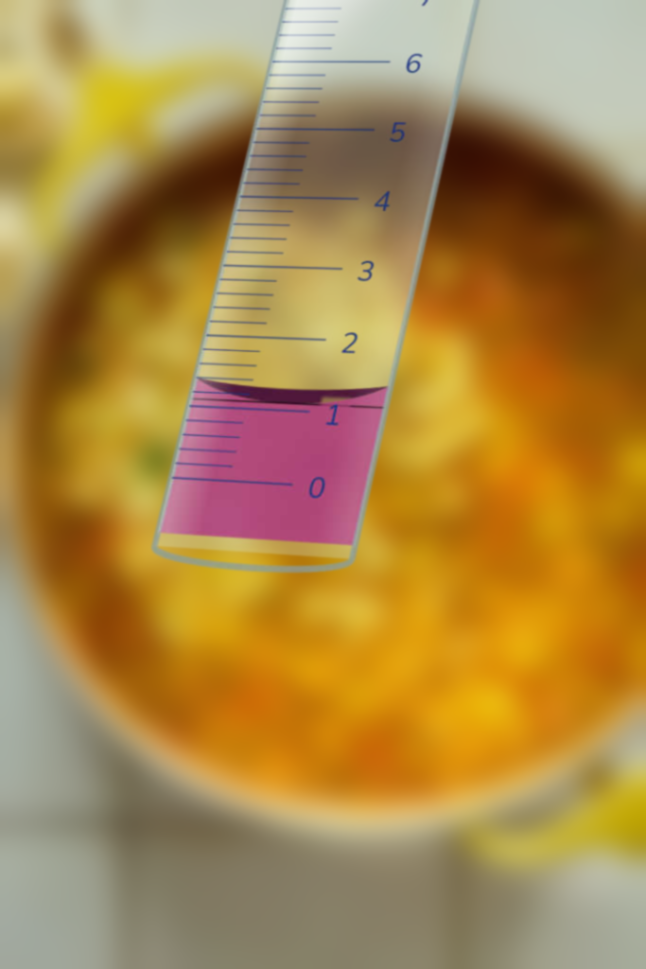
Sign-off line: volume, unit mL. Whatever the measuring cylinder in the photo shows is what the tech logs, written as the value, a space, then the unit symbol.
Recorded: 1.1 mL
